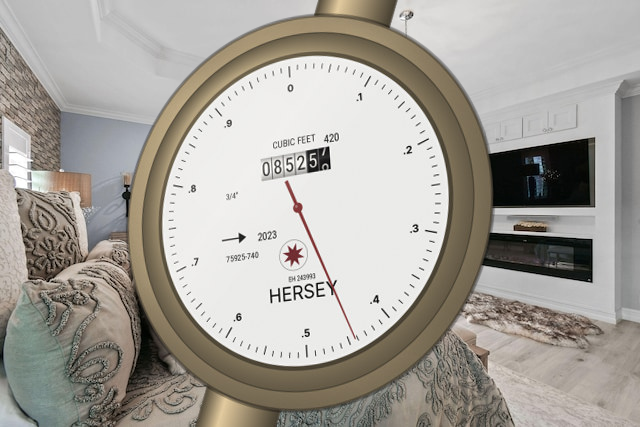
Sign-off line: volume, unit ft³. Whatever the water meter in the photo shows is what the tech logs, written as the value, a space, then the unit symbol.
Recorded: 85257.44 ft³
